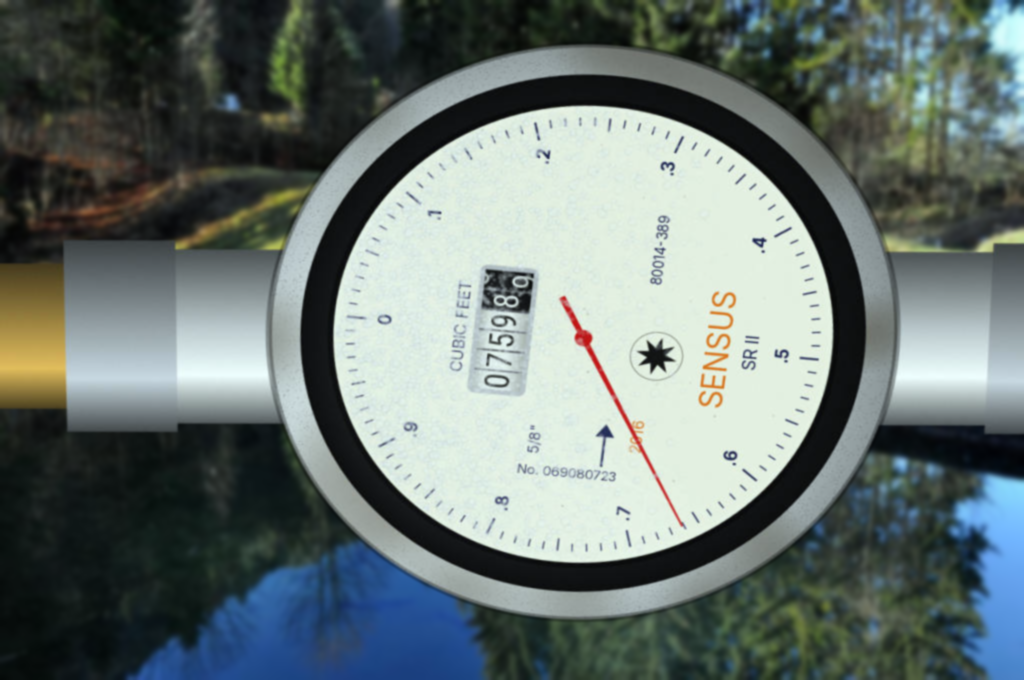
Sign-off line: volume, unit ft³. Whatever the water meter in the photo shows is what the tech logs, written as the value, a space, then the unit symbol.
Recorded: 75988.66 ft³
